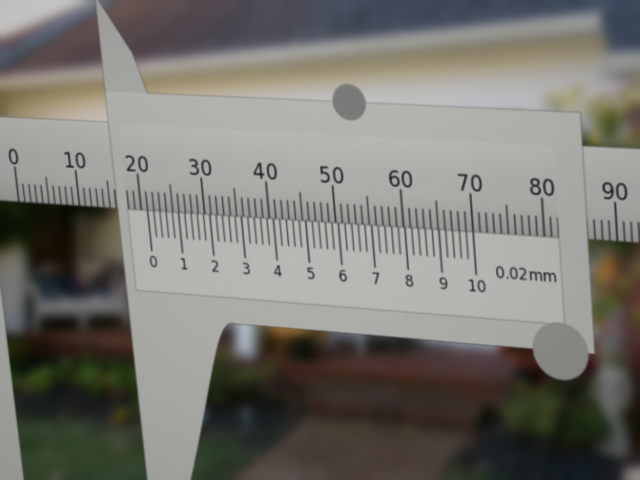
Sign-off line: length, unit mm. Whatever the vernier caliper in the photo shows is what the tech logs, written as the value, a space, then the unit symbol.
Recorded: 21.0 mm
